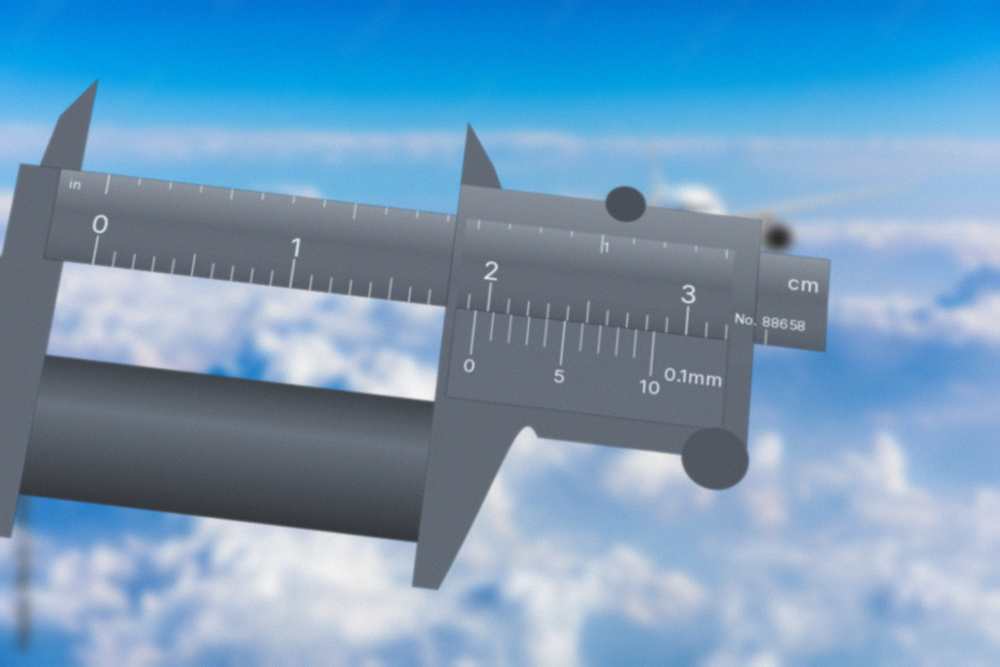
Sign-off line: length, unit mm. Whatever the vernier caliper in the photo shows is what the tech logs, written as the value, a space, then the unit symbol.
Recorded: 19.4 mm
